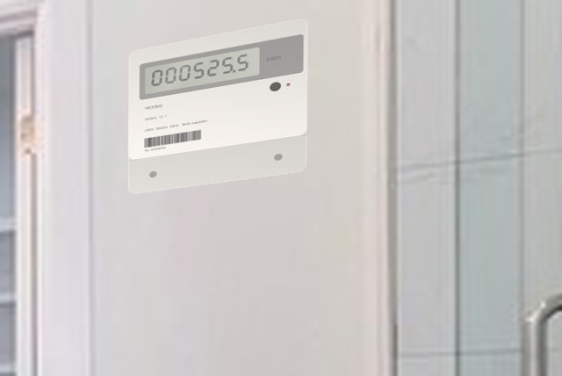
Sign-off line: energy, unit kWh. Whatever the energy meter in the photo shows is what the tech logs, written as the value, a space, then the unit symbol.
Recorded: 525.5 kWh
